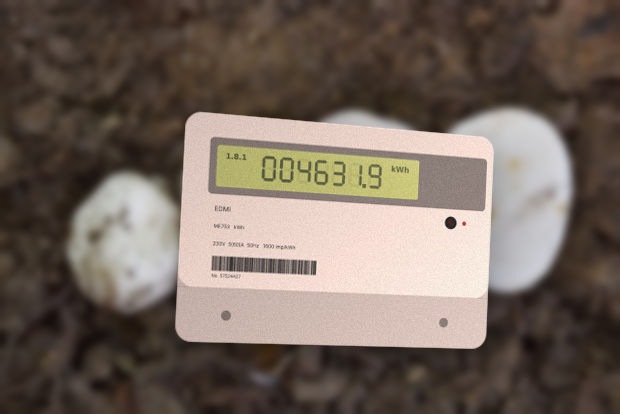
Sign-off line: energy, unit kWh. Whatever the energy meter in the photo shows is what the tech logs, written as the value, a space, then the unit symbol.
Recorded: 4631.9 kWh
